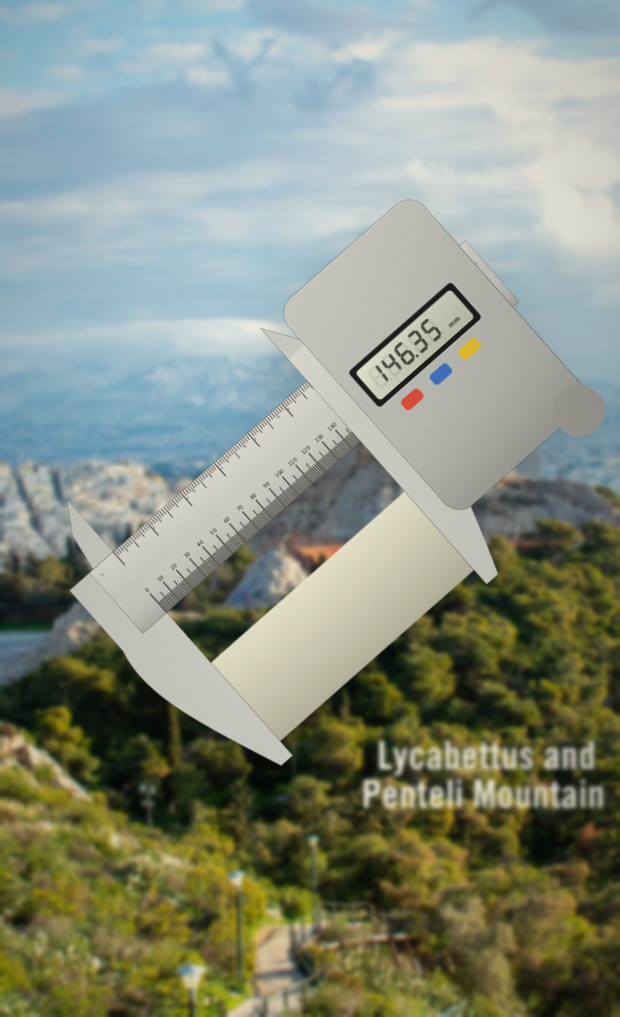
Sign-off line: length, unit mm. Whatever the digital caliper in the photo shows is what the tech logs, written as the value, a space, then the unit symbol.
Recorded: 146.35 mm
